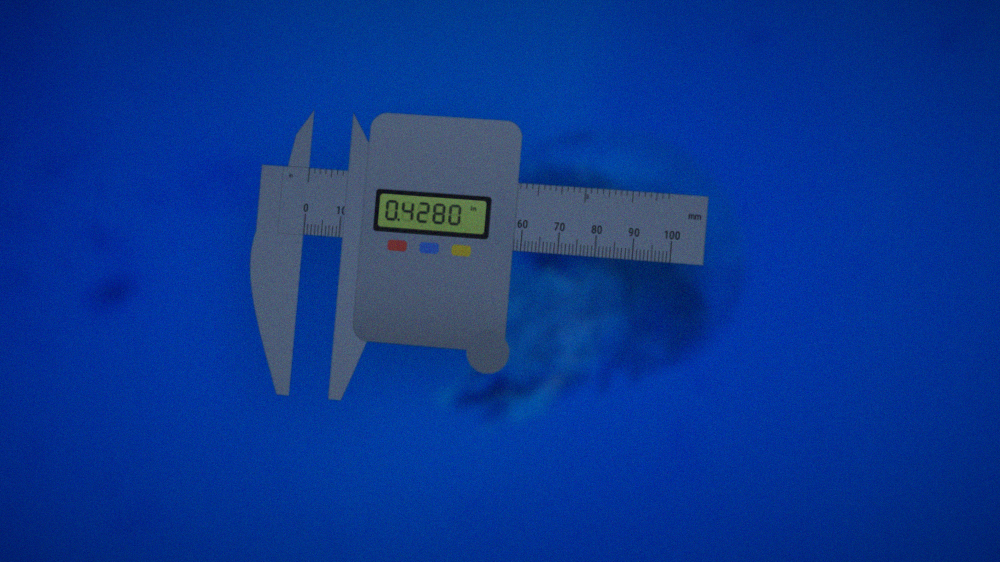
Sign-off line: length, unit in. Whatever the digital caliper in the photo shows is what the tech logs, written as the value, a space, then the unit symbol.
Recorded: 0.4280 in
